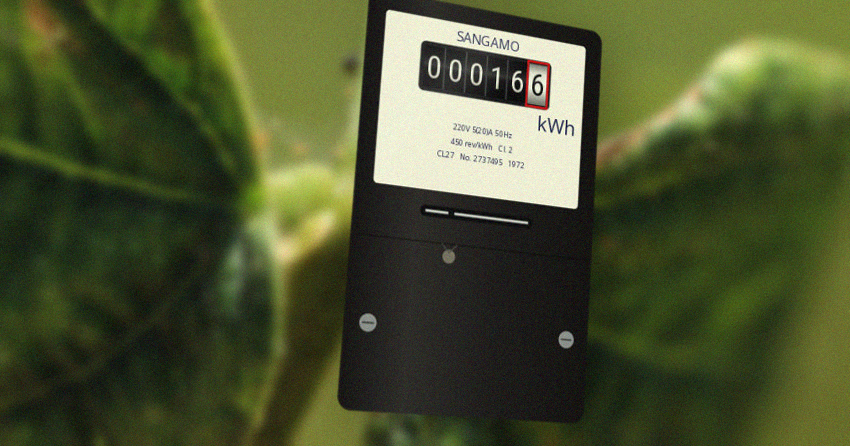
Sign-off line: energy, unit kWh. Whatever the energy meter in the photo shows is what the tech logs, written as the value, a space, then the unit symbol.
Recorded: 16.6 kWh
